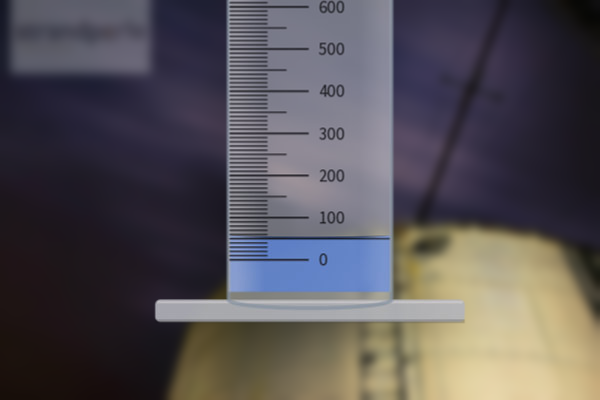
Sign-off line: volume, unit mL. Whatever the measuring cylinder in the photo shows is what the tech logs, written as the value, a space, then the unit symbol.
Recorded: 50 mL
